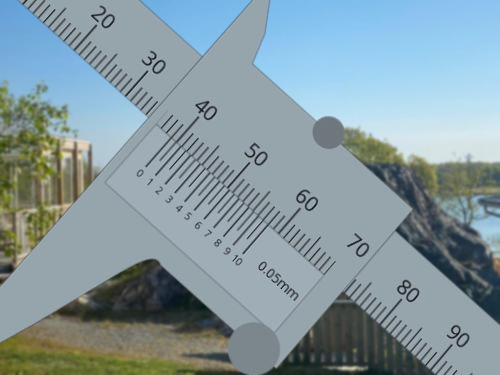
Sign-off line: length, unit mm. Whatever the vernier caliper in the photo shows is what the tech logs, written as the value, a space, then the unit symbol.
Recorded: 39.0 mm
